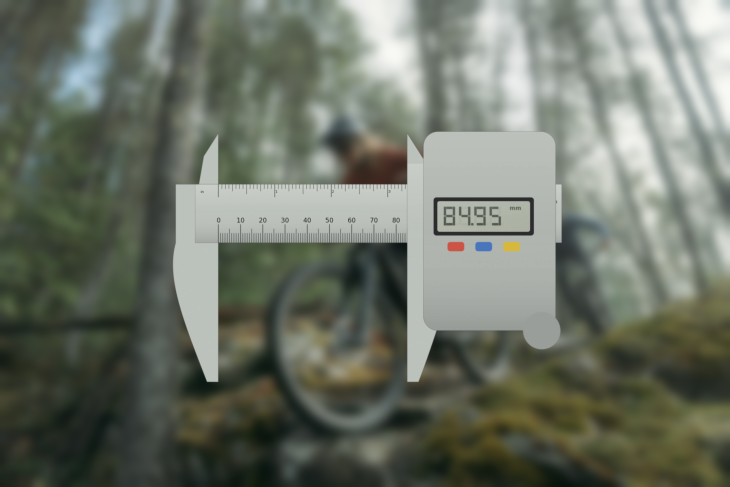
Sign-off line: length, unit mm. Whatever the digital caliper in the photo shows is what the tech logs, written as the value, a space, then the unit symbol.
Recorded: 84.95 mm
